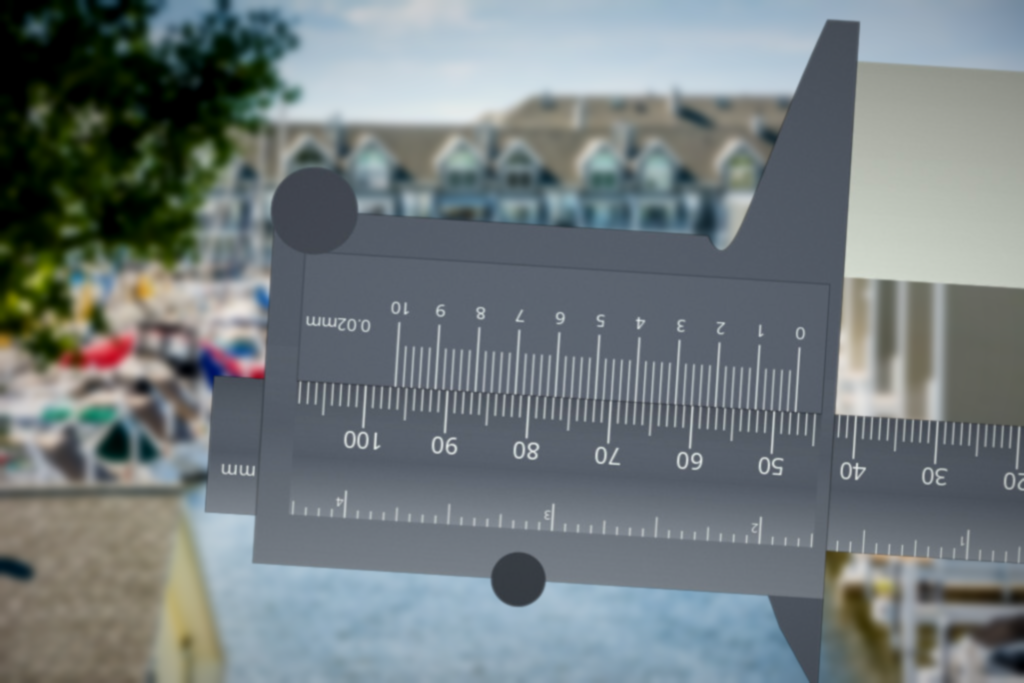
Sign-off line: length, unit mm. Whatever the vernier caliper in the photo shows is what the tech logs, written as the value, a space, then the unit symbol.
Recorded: 47.4 mm
